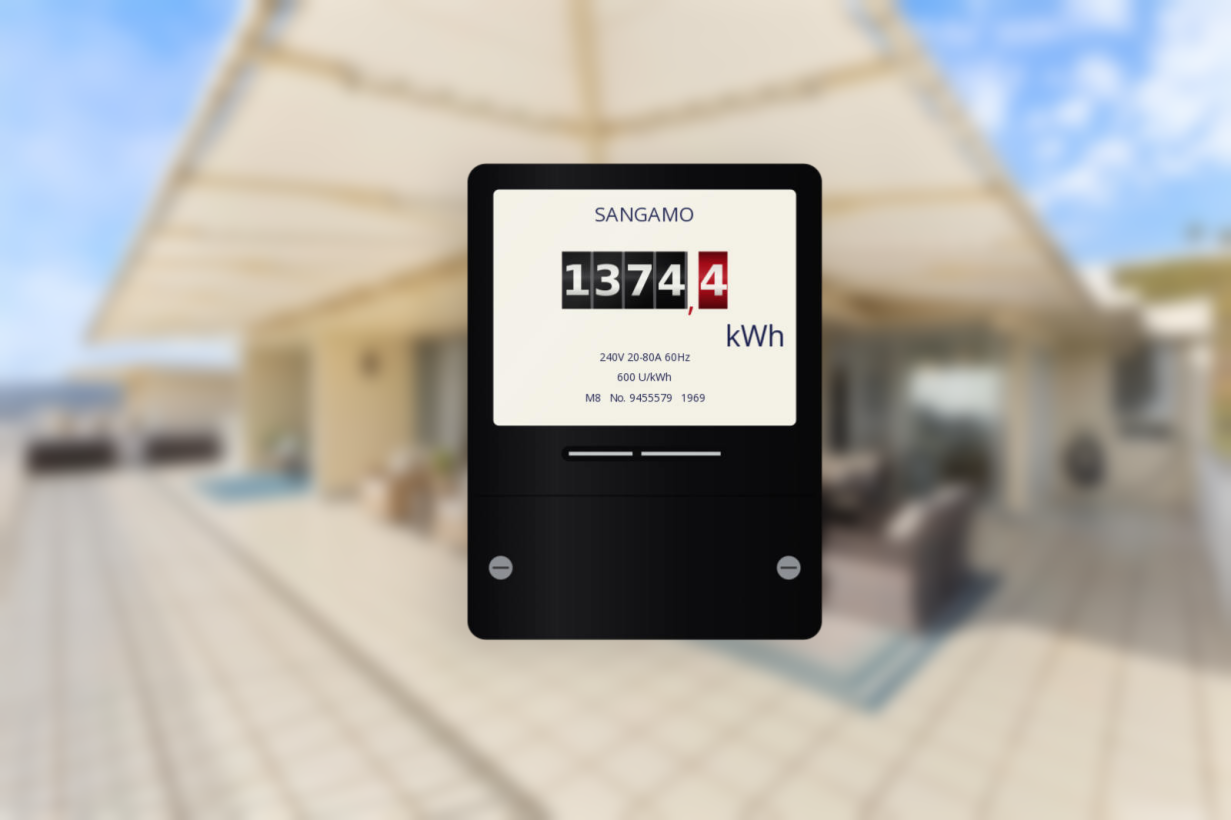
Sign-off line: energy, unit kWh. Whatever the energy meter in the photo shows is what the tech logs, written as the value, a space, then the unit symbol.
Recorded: 1374.4 kWh
